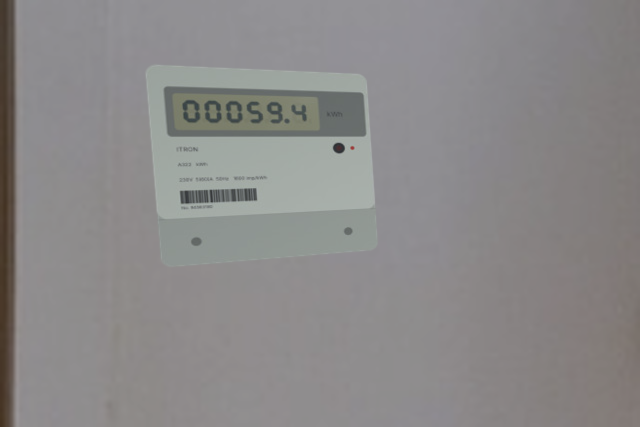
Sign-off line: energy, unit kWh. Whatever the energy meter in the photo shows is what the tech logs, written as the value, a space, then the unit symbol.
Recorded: 59.4 kWh
